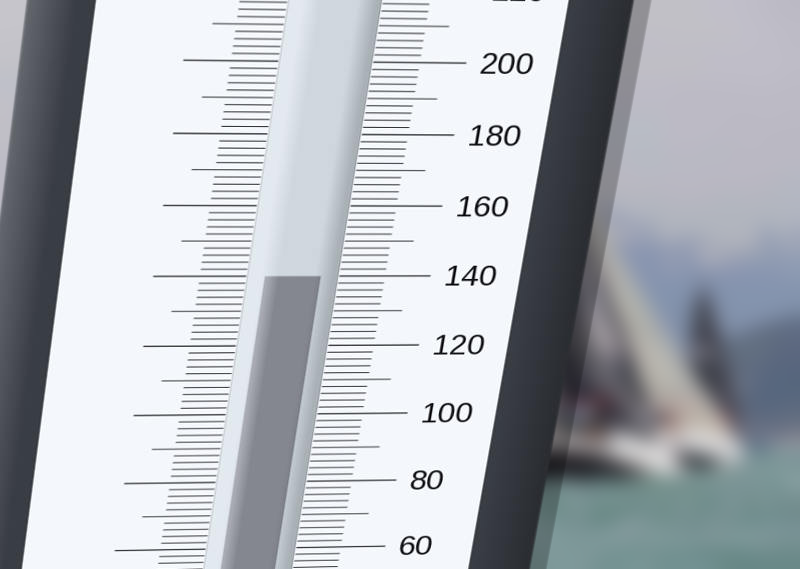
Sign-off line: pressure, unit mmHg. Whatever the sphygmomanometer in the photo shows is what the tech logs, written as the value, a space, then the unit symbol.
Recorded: 140 mmHg
